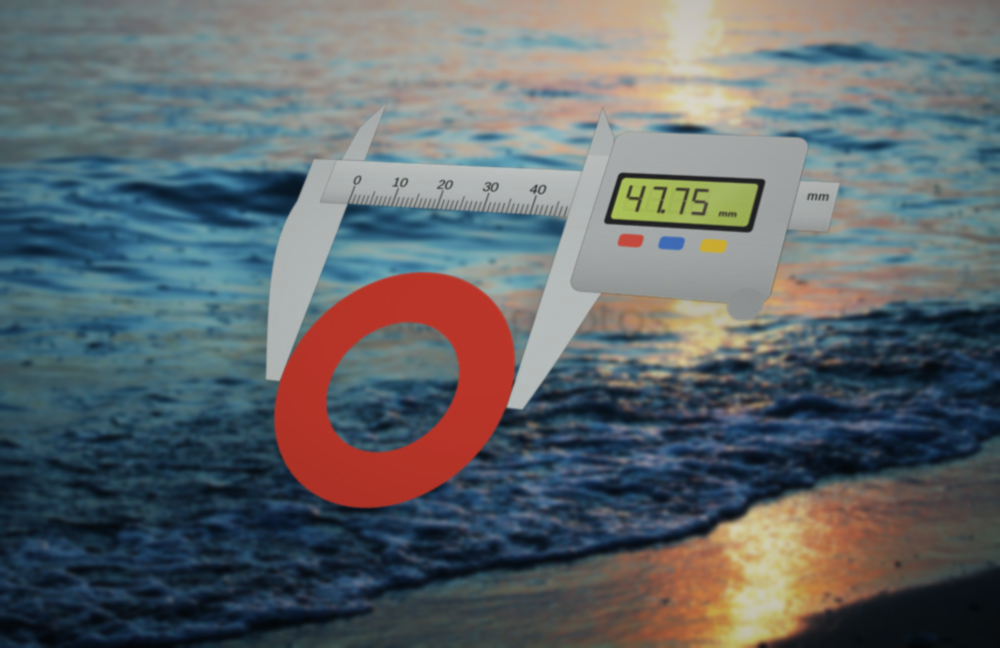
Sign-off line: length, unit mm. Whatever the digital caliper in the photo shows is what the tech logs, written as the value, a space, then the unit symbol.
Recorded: 47.75 mm
